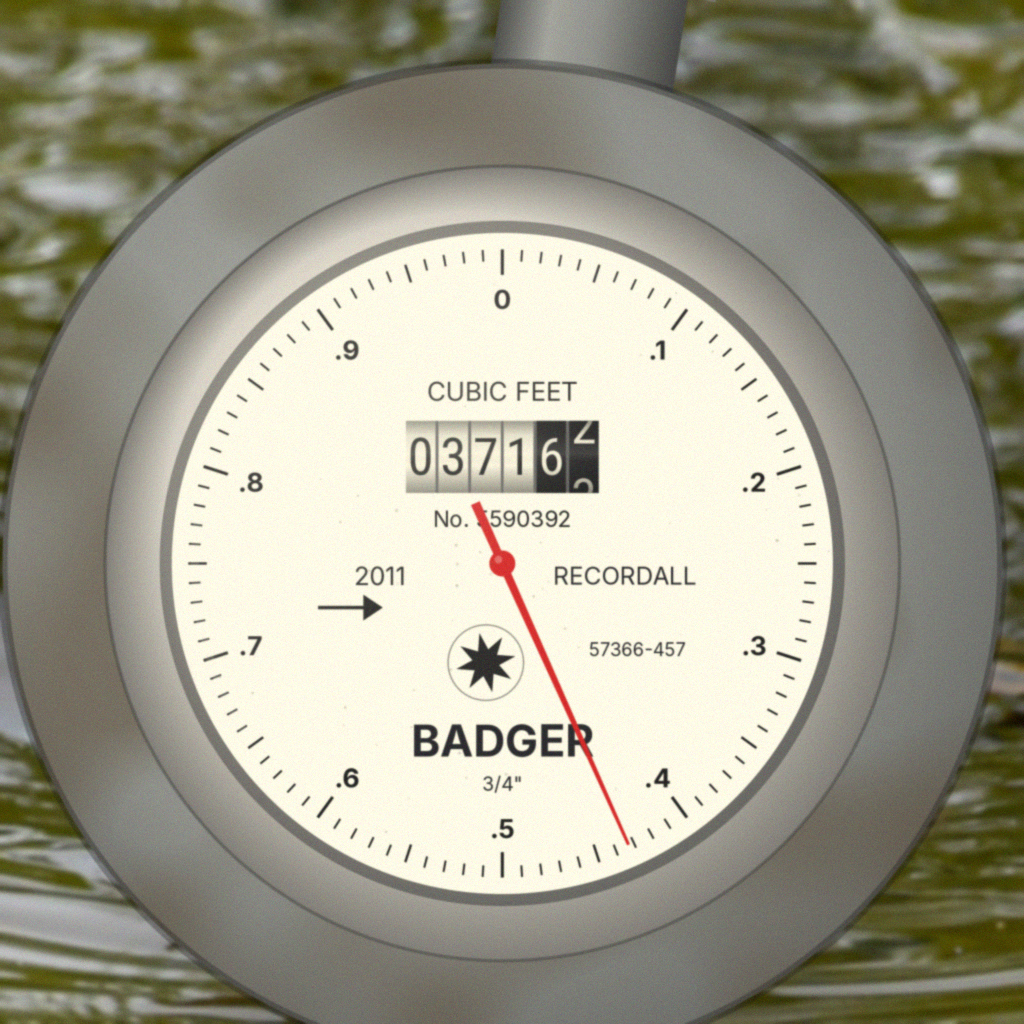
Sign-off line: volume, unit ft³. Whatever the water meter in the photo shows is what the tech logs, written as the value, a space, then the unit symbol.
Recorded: 37162.43 ft³
